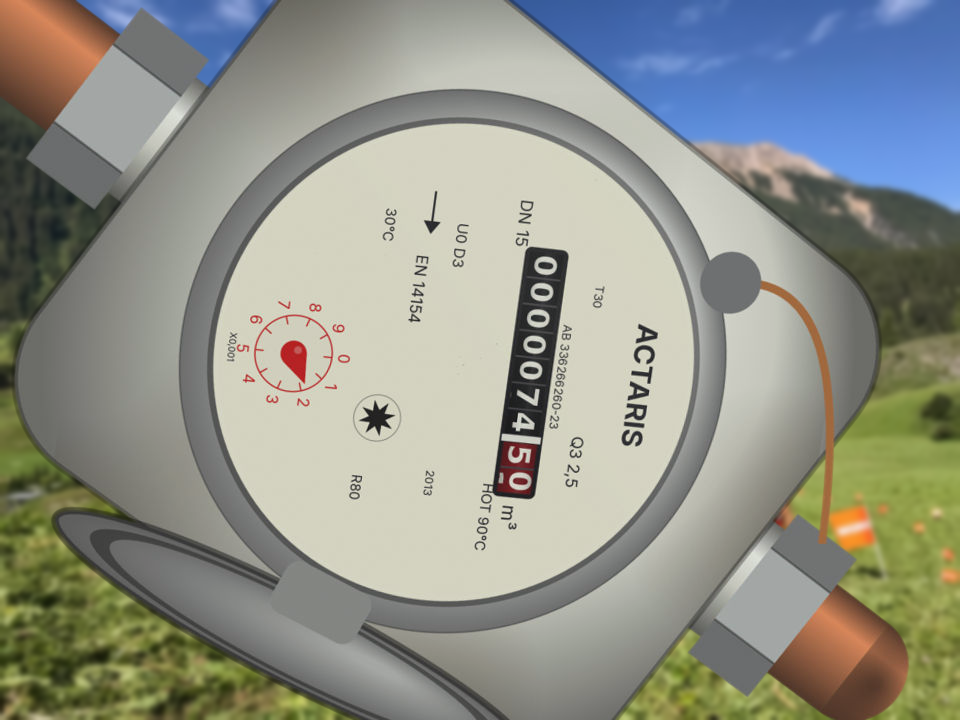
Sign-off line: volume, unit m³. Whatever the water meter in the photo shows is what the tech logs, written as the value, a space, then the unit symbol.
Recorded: 74.501 m³
